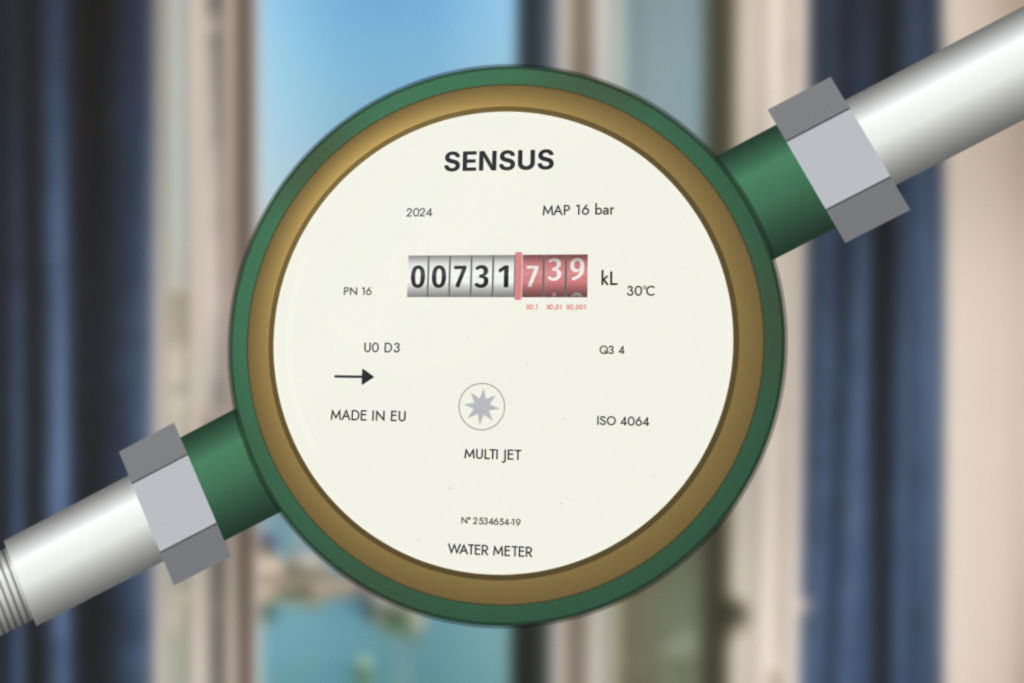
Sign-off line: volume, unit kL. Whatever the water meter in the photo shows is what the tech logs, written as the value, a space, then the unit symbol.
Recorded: 731.739 kL
